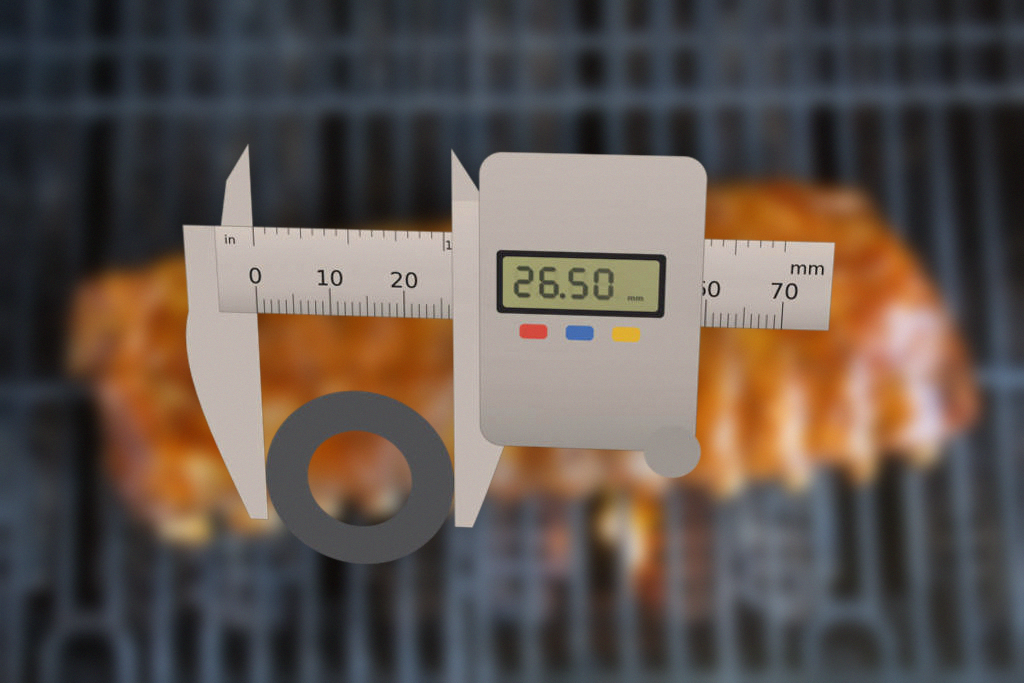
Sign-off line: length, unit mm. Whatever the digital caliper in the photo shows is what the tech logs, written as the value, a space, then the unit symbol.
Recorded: 26.50 mm
